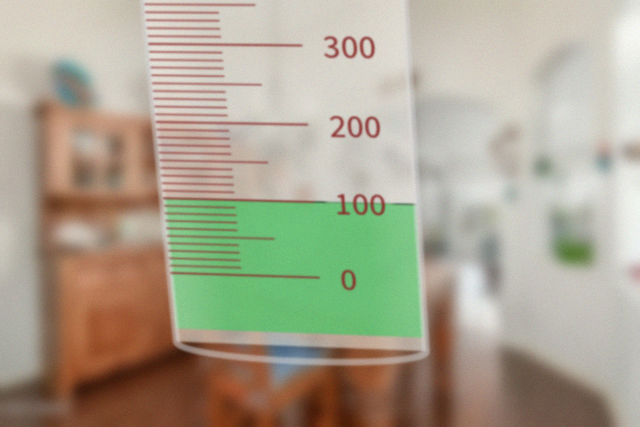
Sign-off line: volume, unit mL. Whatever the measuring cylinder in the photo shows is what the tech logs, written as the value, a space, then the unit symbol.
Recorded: 100 mL
